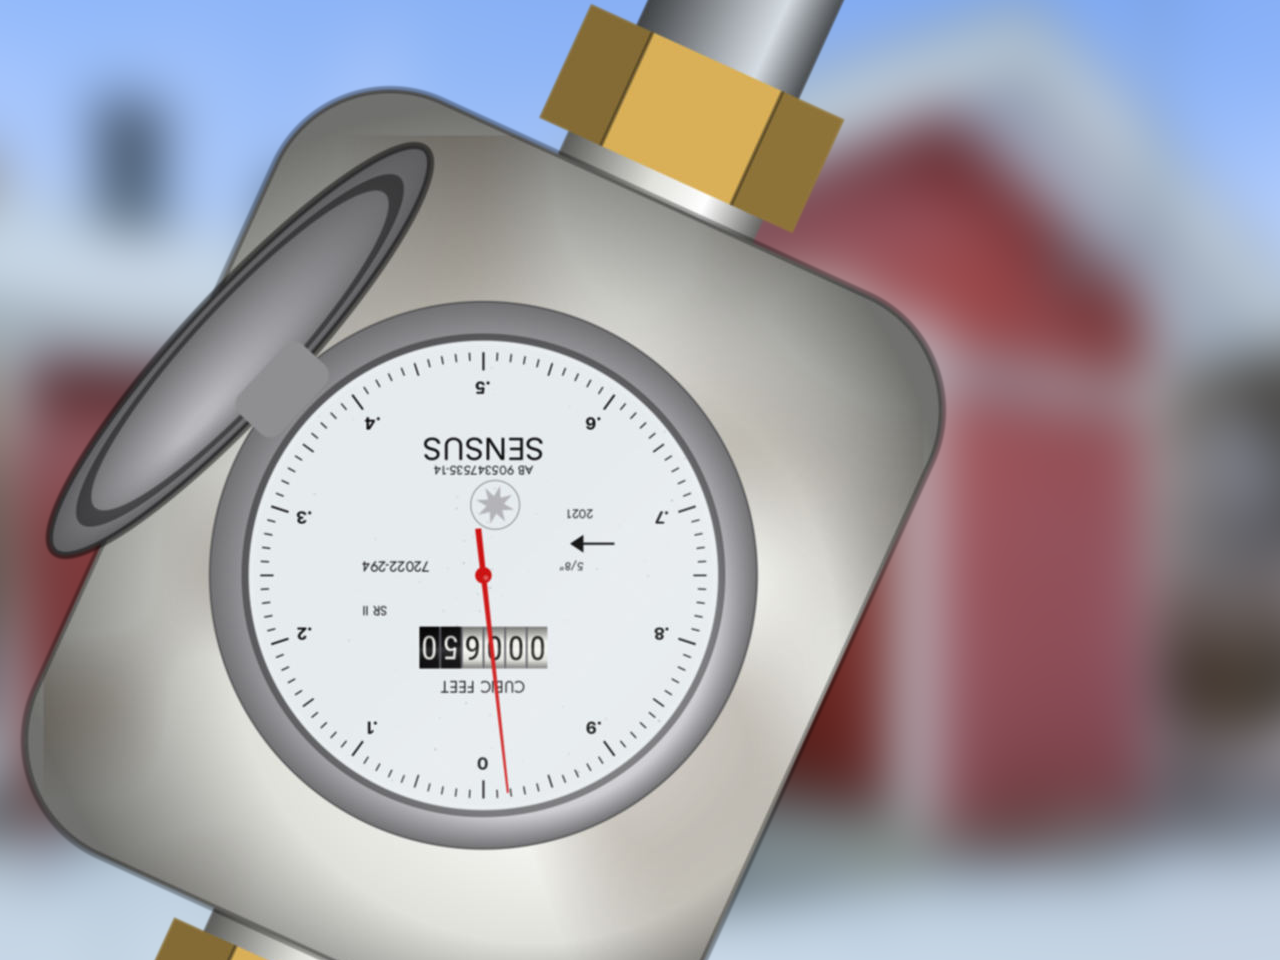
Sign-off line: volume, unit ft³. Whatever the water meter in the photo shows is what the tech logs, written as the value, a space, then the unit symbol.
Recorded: 649.98 ft³
